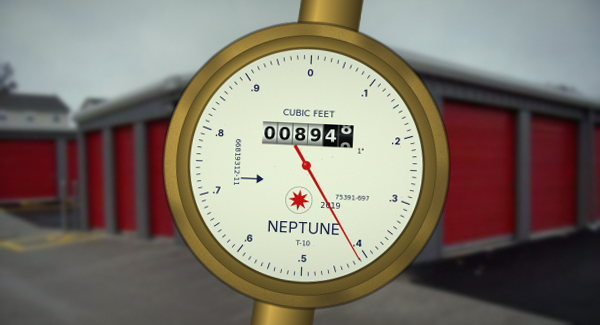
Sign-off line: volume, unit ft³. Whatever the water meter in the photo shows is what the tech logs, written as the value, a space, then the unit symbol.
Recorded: 8948.41 ft³
